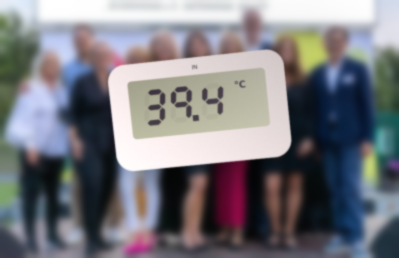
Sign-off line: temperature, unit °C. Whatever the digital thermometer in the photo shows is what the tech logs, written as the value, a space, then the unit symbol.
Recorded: 39.4 °C
